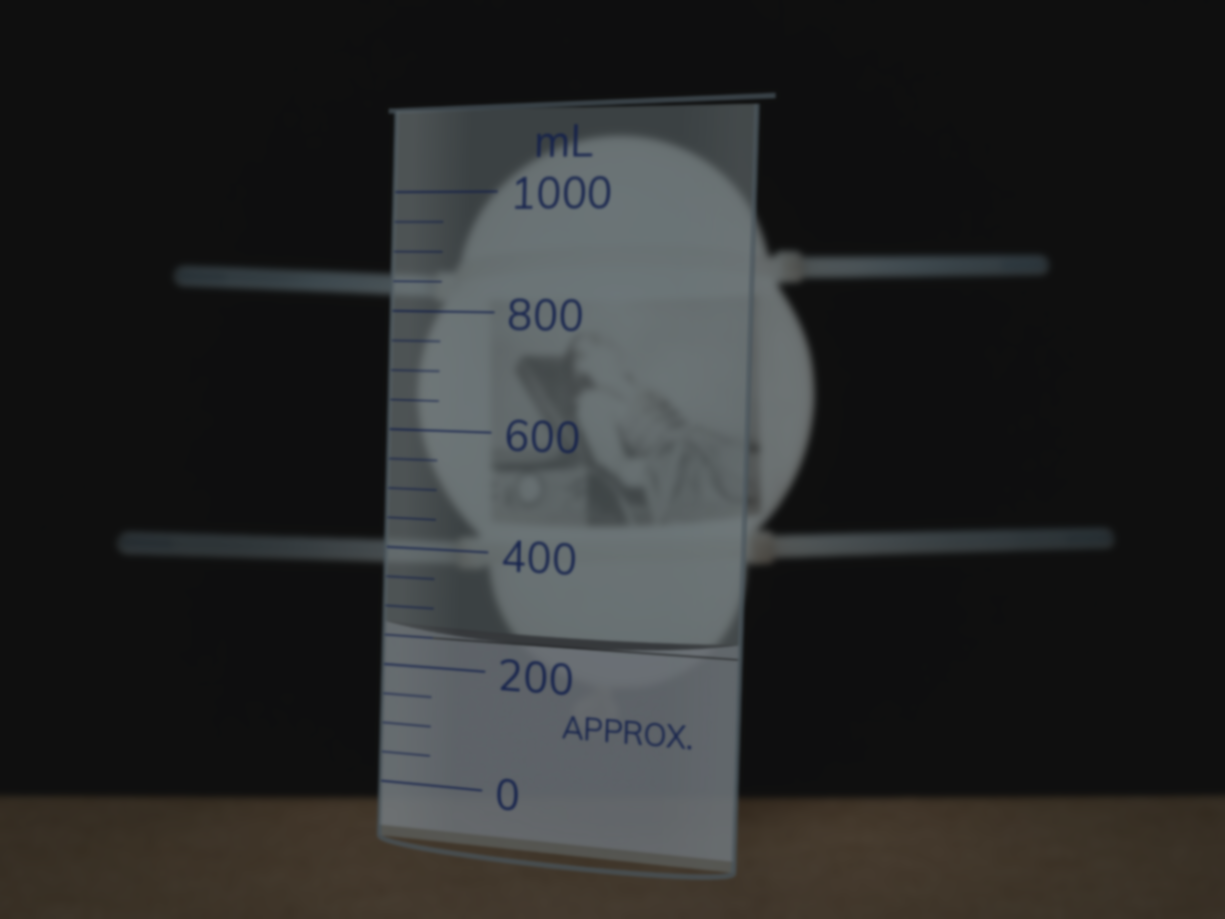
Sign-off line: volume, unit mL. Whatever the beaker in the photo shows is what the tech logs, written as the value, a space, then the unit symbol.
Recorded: 250 mL
